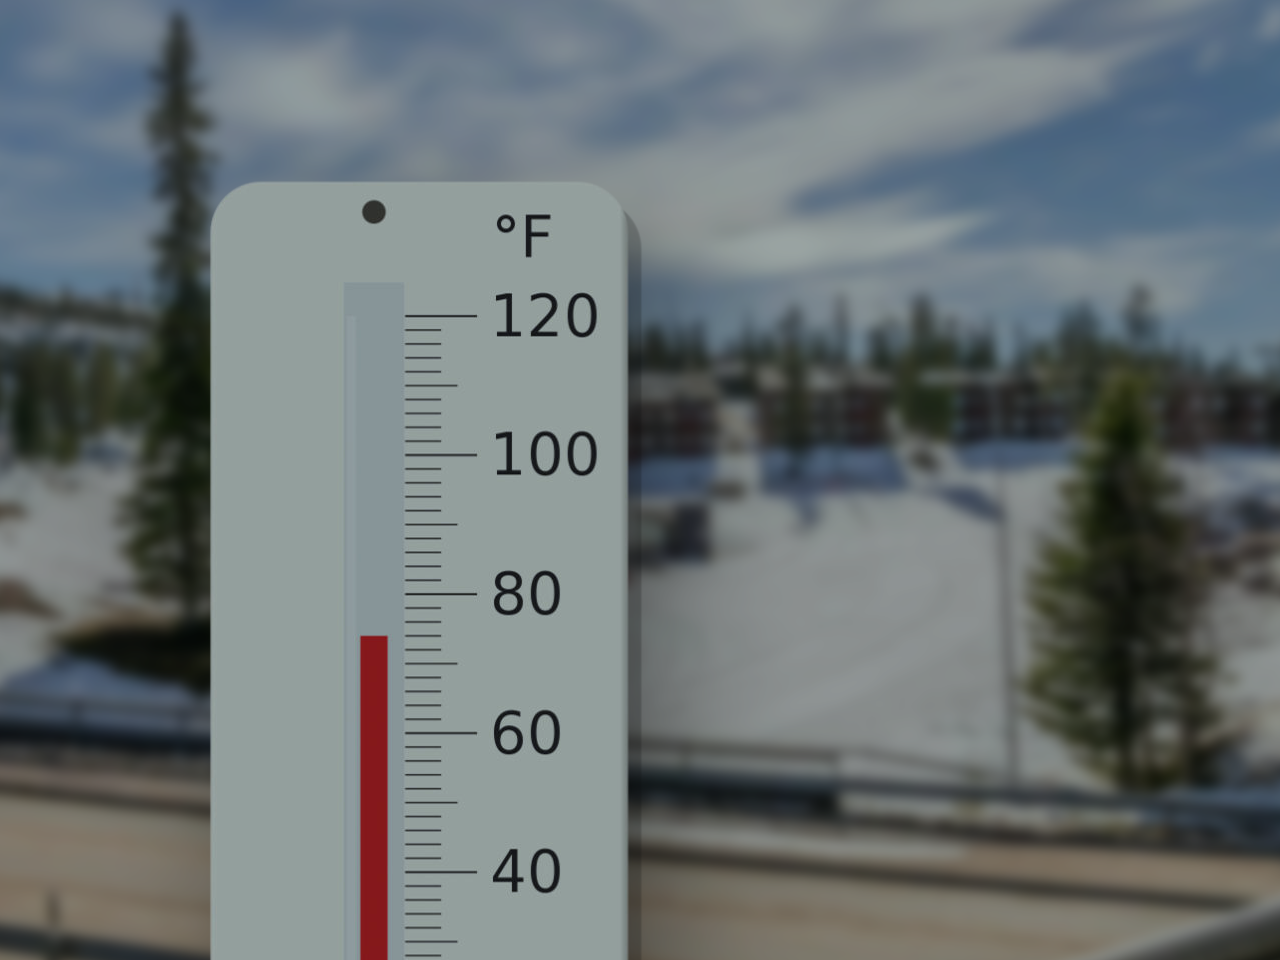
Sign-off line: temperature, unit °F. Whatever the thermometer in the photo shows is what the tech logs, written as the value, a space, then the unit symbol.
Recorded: 74 °F
